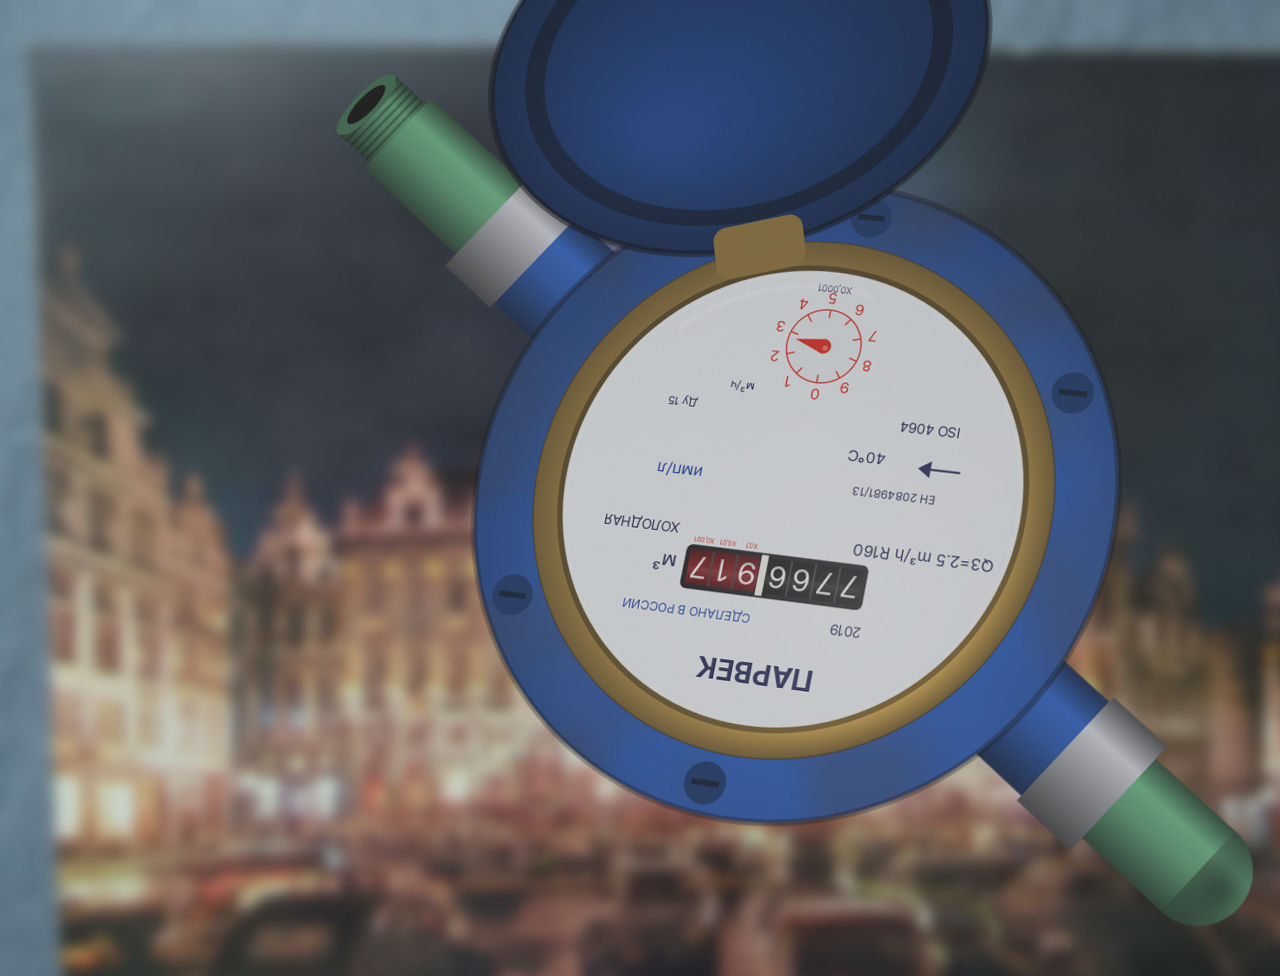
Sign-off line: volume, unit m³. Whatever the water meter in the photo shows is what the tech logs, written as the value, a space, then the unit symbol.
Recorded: 7766.9172 m³
